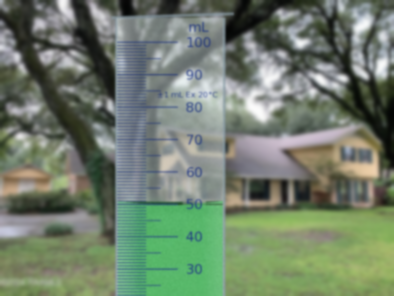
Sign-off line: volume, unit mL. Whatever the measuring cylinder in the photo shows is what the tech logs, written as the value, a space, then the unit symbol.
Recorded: 50 mL
